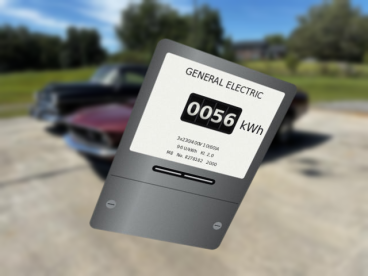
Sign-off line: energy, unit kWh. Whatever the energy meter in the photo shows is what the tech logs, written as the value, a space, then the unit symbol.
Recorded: 56 kWh
